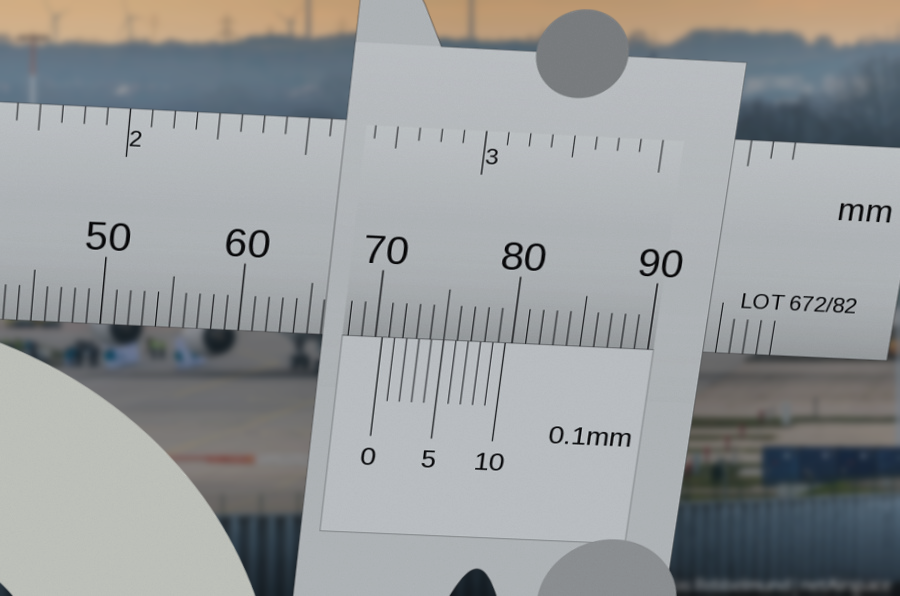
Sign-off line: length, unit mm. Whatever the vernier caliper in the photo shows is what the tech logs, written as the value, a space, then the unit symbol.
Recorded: 70.5 mm
